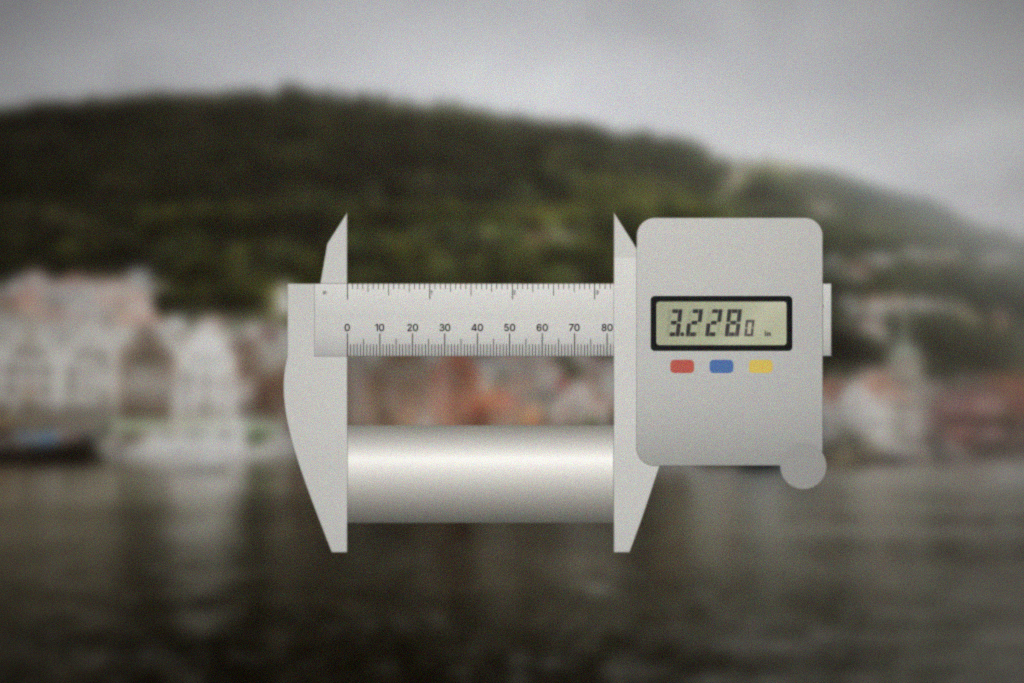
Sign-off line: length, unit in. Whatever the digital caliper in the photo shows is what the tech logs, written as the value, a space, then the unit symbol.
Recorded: 3.2280 in
